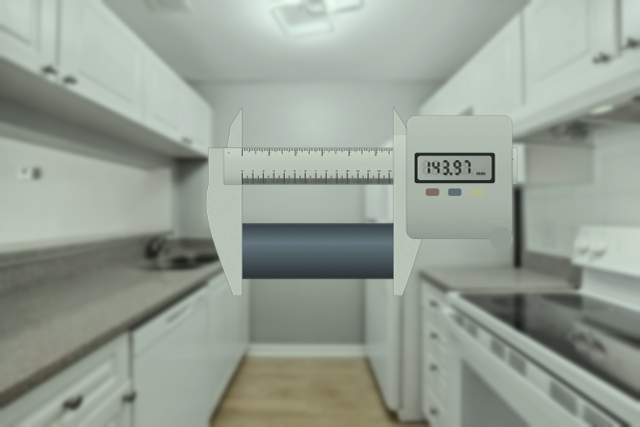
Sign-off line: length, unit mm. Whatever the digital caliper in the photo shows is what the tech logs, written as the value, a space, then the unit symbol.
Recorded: 143.97 mm
